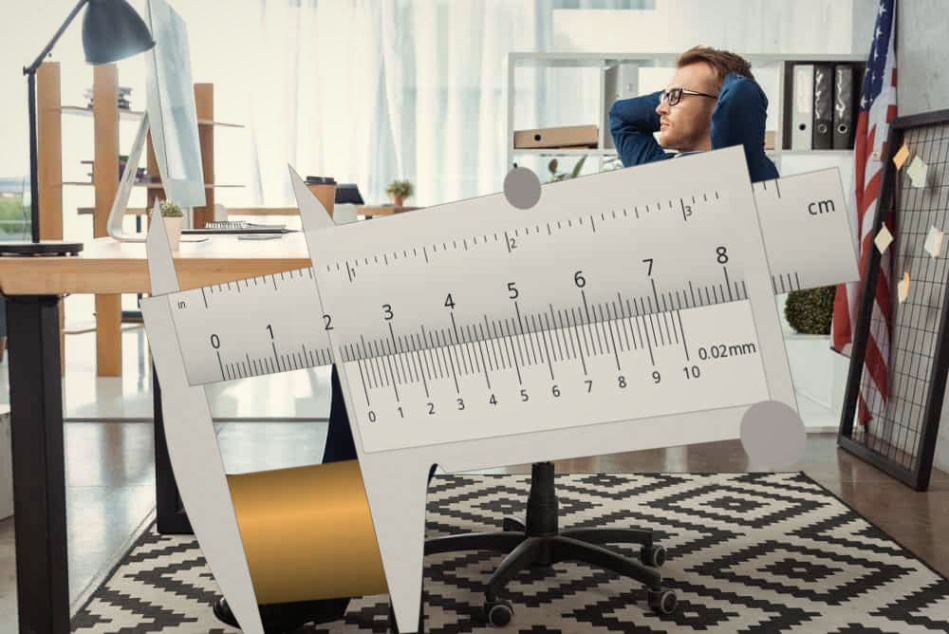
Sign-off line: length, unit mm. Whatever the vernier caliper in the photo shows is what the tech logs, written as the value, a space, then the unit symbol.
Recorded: 23.6 mm
